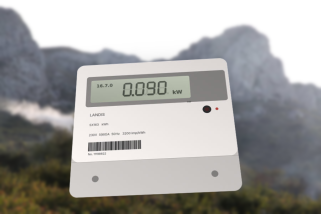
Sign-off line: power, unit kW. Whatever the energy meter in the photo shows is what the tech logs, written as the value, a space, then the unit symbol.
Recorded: 0.090 kW
